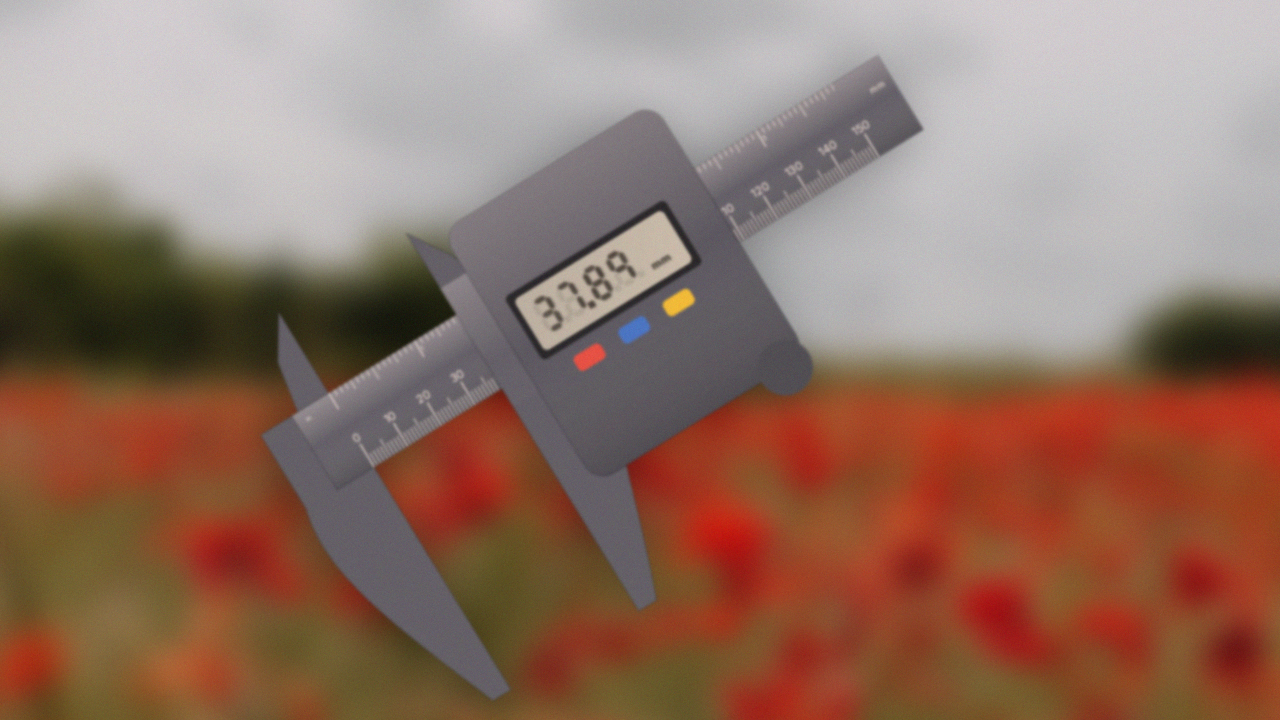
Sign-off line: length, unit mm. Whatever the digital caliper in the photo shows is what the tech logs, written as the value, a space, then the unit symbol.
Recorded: 37.89 mm
